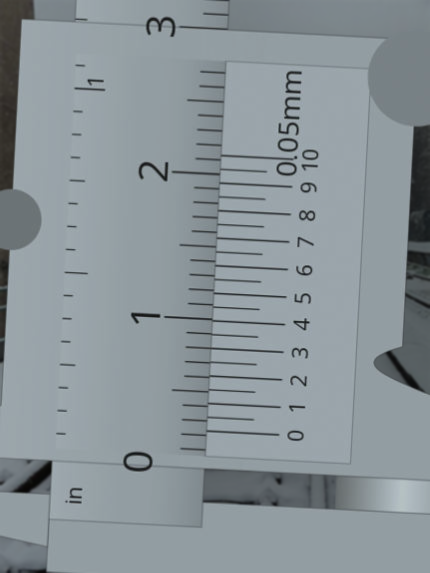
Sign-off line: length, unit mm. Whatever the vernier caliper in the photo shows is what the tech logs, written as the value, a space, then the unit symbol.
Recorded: 2.3 mm
